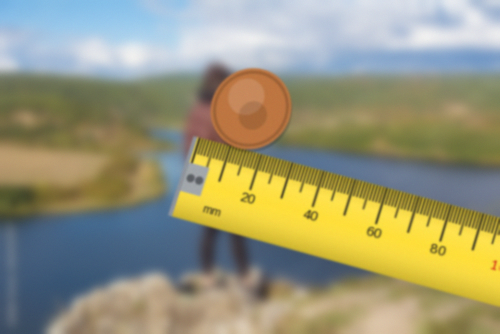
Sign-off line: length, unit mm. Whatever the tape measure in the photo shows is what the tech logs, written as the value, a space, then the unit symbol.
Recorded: 25 mm
